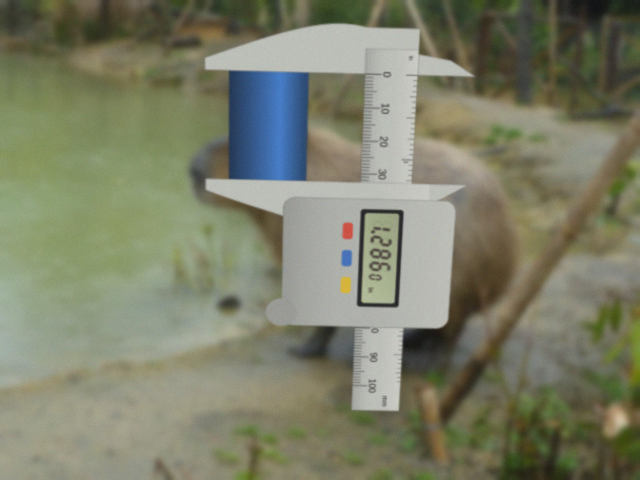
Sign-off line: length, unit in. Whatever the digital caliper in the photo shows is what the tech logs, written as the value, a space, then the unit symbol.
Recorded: 1.2860 in
